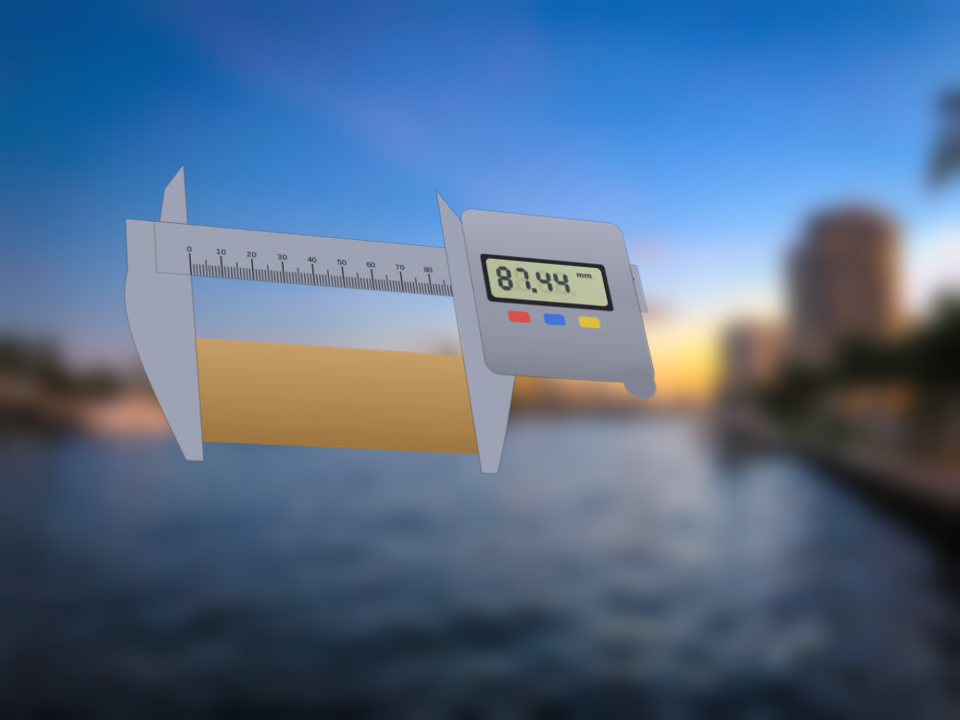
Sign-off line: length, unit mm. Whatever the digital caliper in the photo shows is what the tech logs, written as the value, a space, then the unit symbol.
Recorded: 87.44 mm
